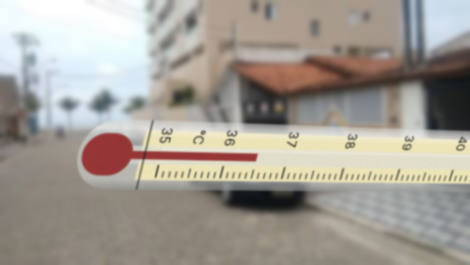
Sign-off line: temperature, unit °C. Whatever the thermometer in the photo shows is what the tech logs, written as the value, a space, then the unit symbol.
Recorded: 36.5 °C
